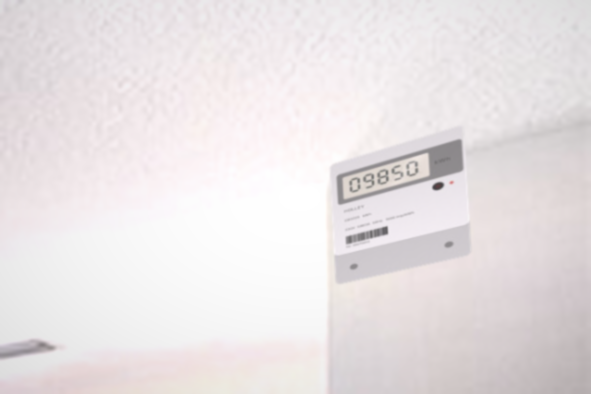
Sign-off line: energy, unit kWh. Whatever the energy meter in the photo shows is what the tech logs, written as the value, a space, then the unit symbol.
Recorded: 9850 kWh
